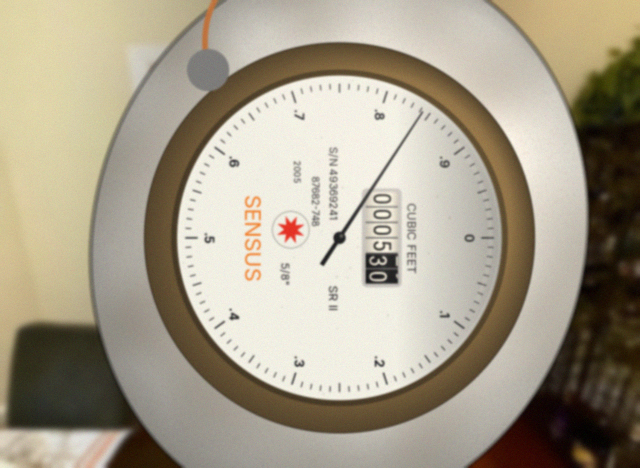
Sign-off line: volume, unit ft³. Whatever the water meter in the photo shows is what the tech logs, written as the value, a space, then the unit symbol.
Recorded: 529.84 ft³
